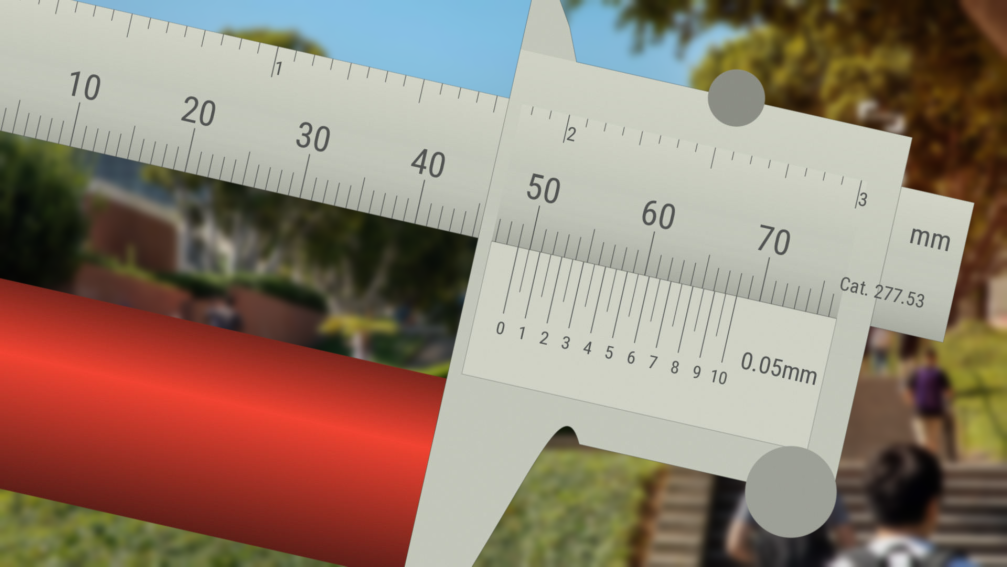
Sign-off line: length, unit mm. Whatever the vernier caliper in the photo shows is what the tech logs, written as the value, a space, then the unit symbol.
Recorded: 49.0 mm
